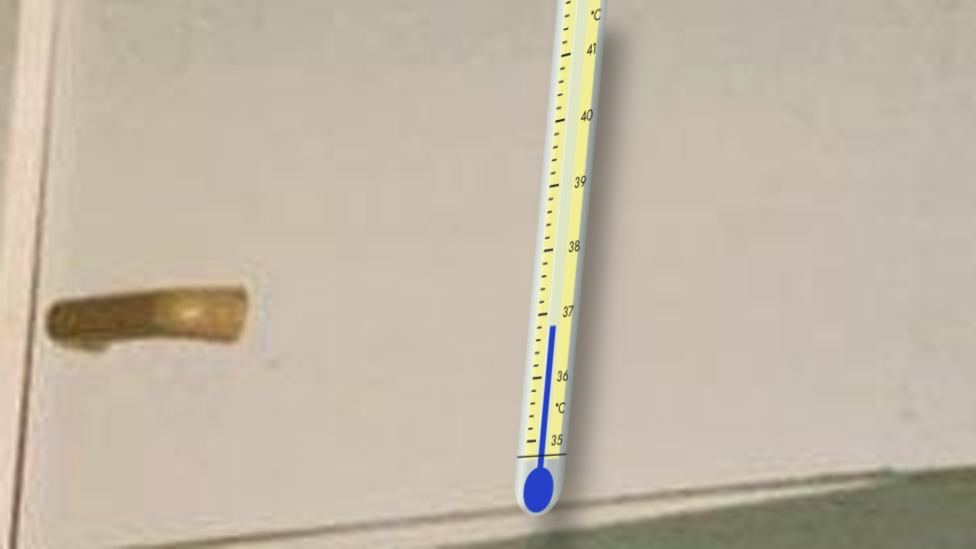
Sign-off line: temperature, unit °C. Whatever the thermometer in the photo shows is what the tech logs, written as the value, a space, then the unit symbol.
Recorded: 36.8 °C
